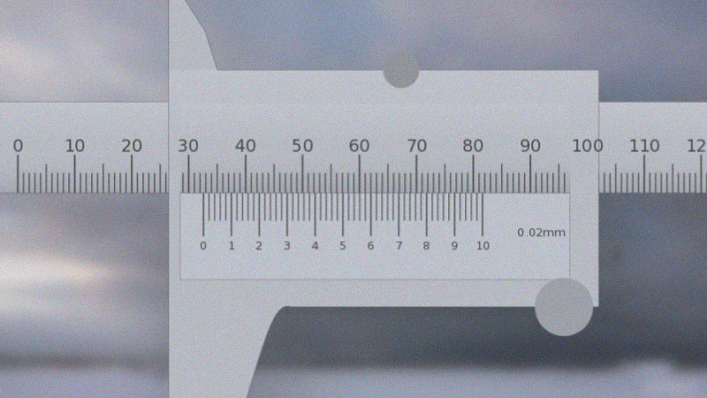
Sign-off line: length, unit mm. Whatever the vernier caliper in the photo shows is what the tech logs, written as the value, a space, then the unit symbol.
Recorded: 32.6 mm
